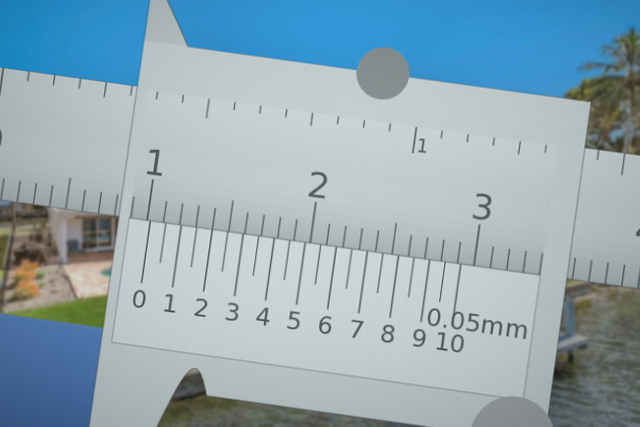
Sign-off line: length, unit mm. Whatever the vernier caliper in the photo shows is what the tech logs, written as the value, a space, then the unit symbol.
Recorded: 10.2 mm
